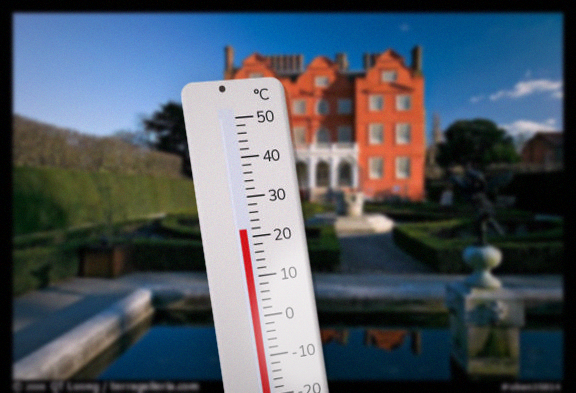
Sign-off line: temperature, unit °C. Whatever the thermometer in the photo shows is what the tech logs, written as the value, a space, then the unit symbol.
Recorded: 22 °C
